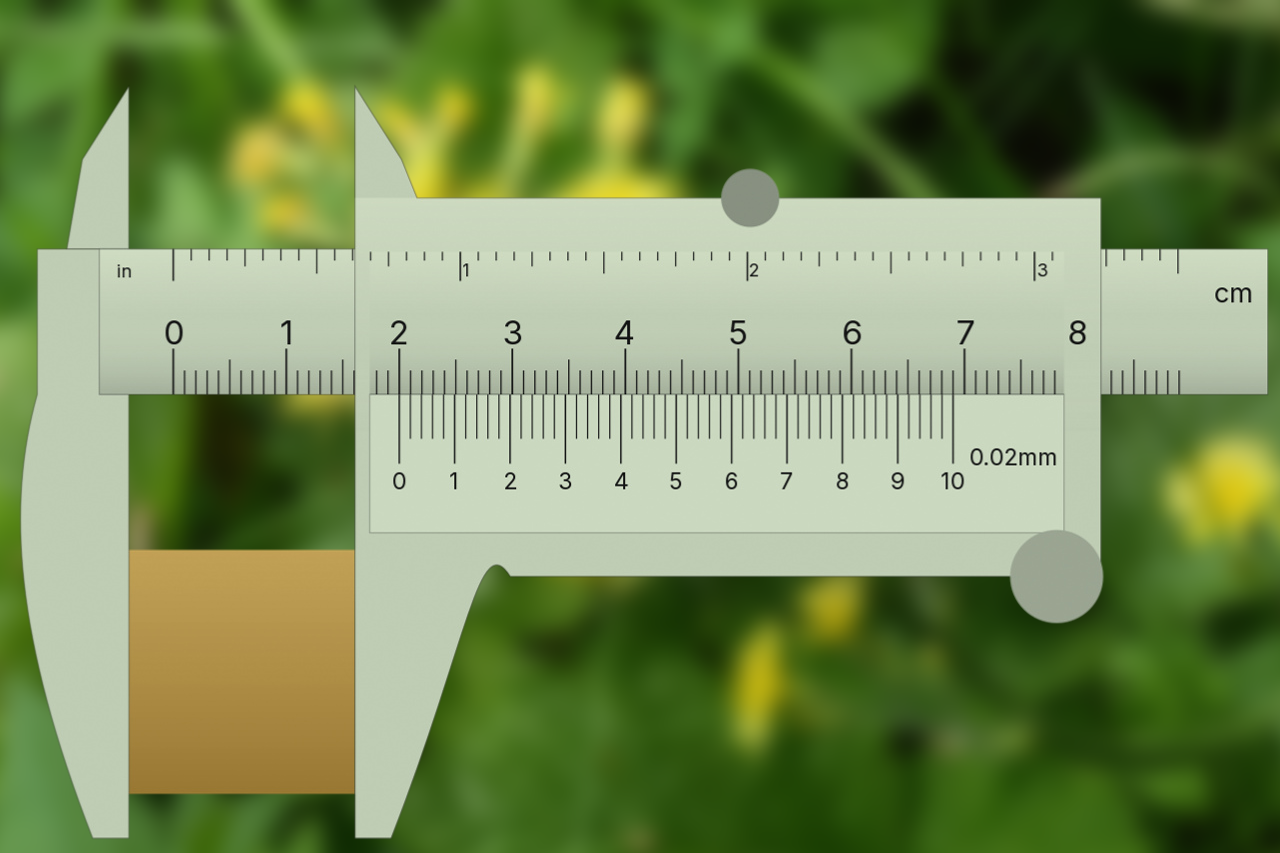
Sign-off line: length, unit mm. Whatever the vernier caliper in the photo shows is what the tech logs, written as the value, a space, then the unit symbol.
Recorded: 20.0 mm
